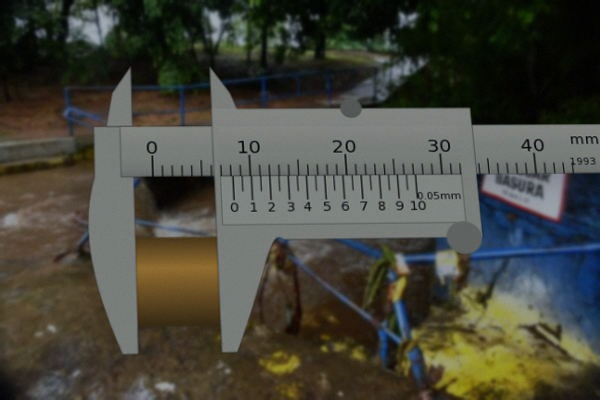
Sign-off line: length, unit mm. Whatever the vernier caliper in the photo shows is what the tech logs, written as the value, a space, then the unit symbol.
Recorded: 8.2 mm
